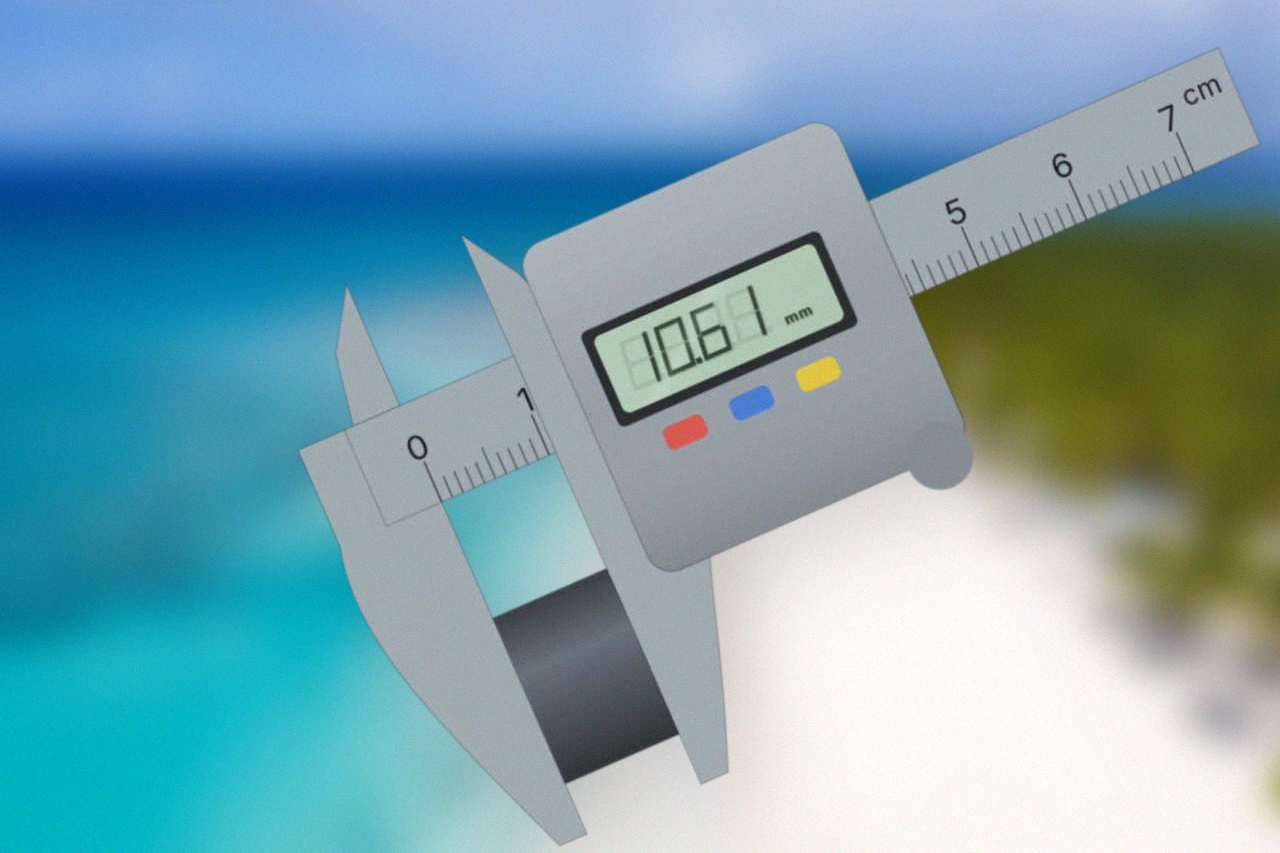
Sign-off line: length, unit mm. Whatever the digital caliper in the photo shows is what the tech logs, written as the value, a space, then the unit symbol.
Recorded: 10.61 mm
